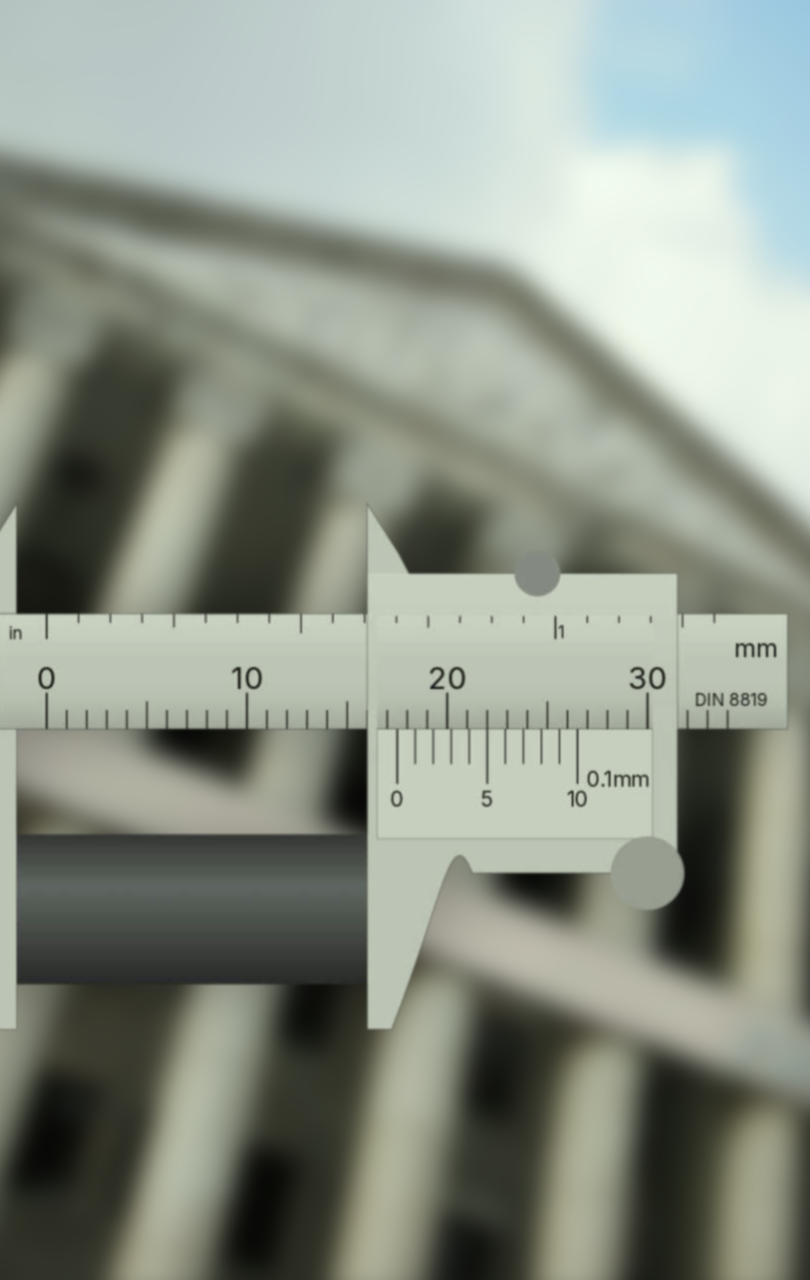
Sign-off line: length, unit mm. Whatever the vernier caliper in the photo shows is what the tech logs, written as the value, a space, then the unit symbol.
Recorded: 17.5 mm
